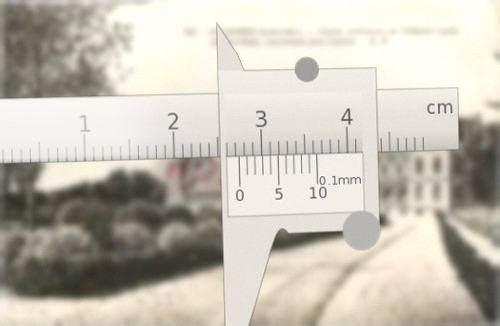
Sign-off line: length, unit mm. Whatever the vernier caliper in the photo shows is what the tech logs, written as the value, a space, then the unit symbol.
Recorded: 27.4 mm
